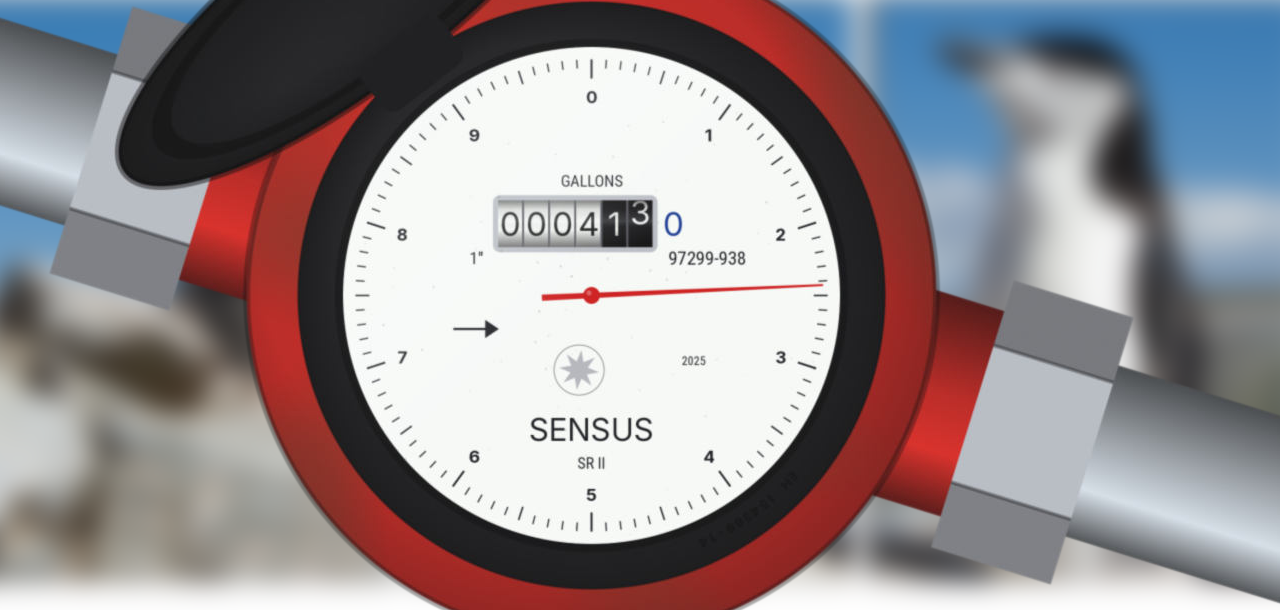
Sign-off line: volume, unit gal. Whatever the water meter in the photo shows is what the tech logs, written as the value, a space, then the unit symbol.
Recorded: 4132.4 gal
